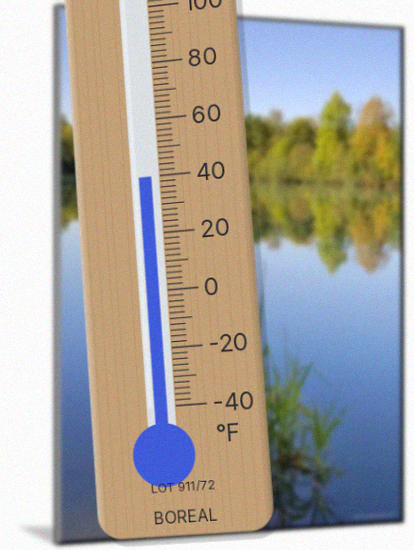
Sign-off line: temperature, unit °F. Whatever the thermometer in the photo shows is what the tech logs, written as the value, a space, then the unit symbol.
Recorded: 40 °F
